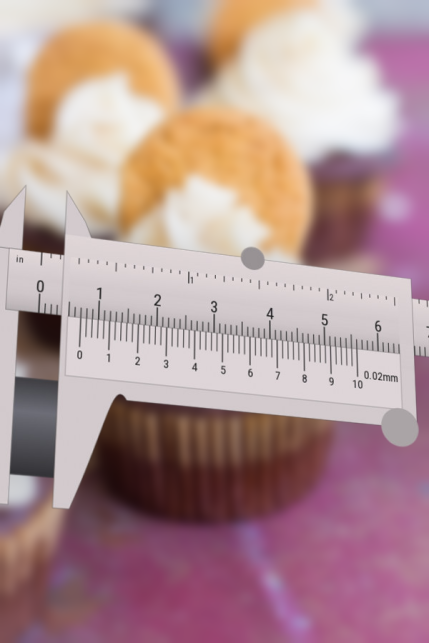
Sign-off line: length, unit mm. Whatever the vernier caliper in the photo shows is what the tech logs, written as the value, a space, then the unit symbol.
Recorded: 7.0 mm
